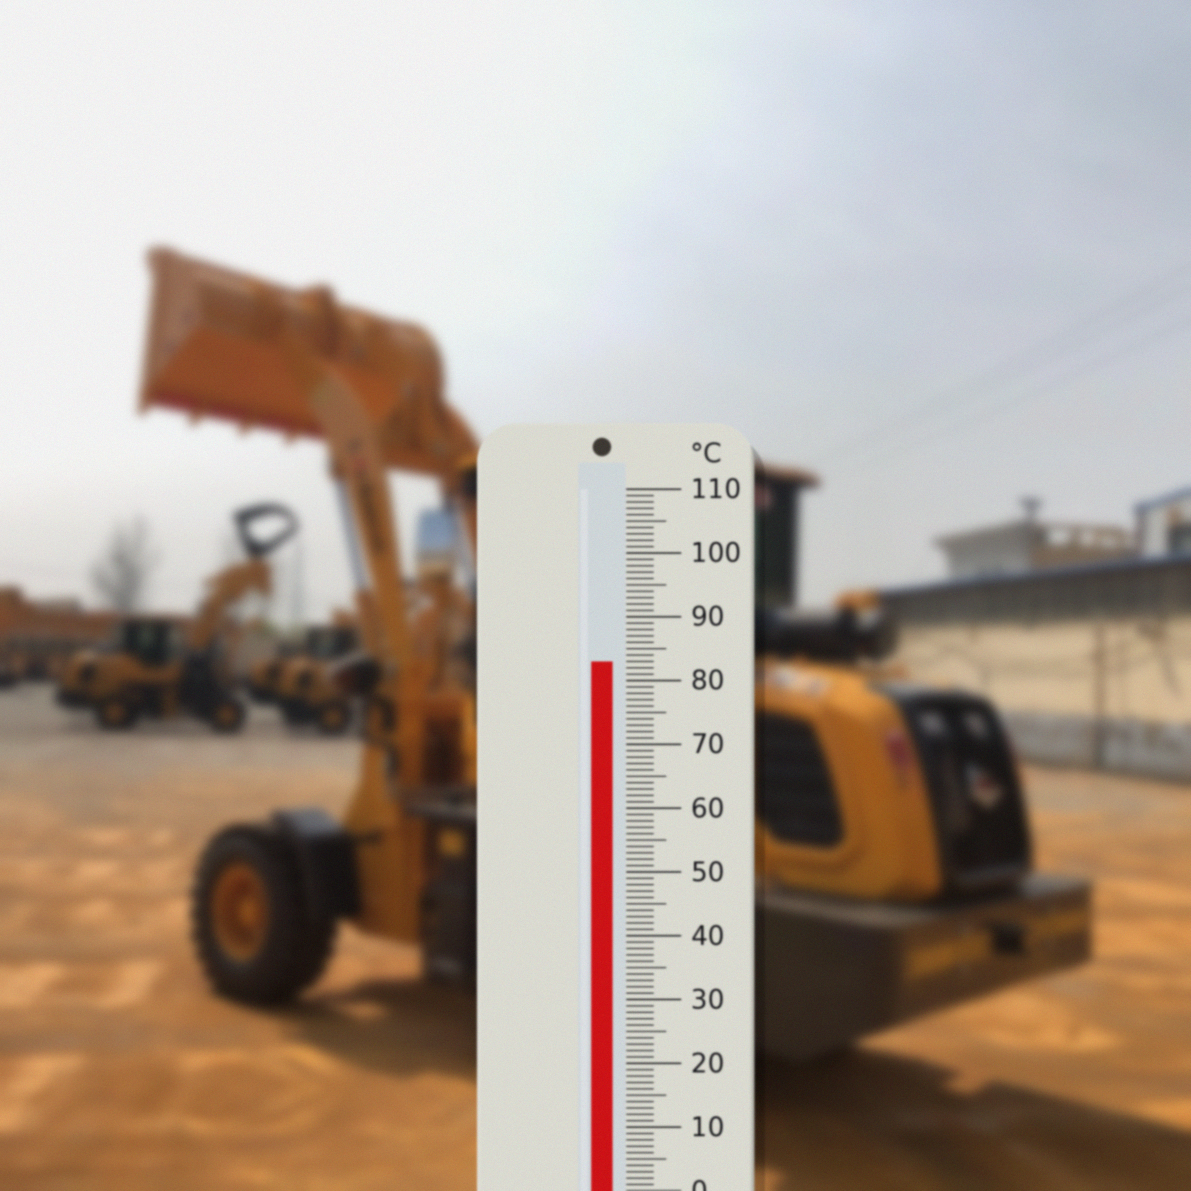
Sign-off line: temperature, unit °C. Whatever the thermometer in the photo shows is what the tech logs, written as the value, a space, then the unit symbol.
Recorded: 83 °C
